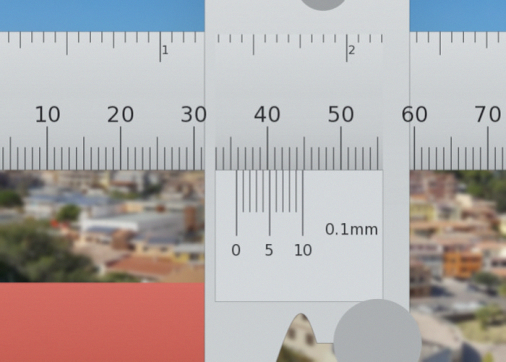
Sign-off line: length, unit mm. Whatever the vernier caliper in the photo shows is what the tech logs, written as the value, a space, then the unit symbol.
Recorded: 35.8 mm
